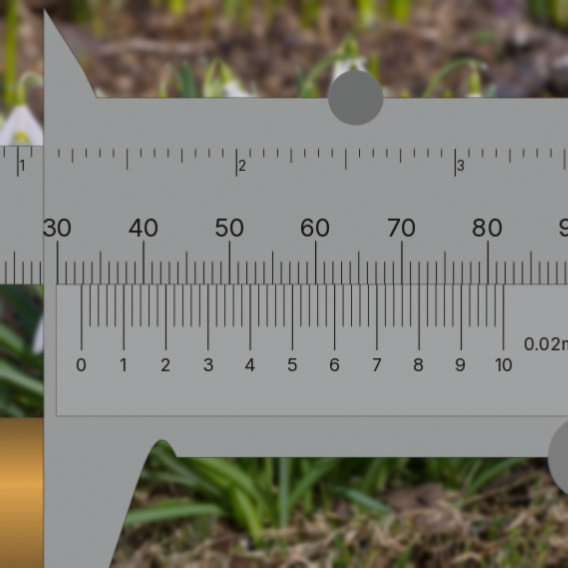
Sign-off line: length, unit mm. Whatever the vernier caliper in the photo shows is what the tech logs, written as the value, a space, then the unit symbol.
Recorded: 32.8 mm
